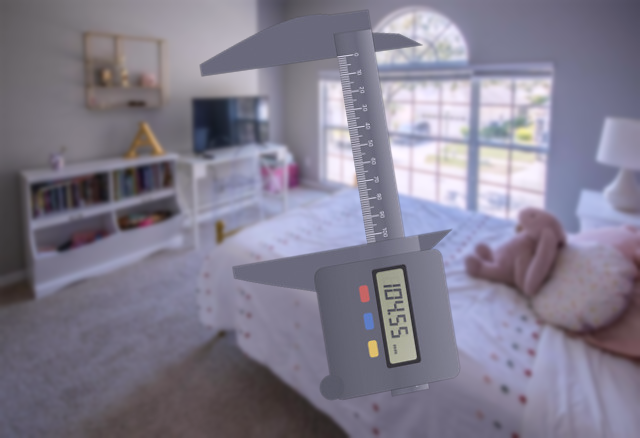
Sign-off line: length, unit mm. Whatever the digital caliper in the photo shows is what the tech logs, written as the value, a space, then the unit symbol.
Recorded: 104.55 mm
